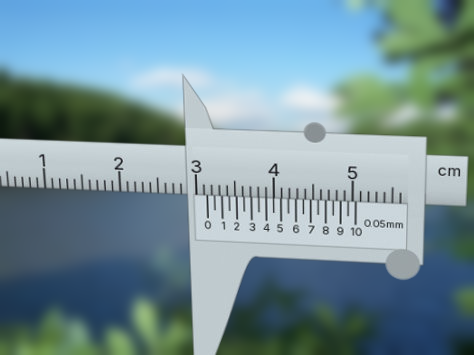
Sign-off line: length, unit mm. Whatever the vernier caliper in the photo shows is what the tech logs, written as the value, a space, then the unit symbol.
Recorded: 31.4 mm
